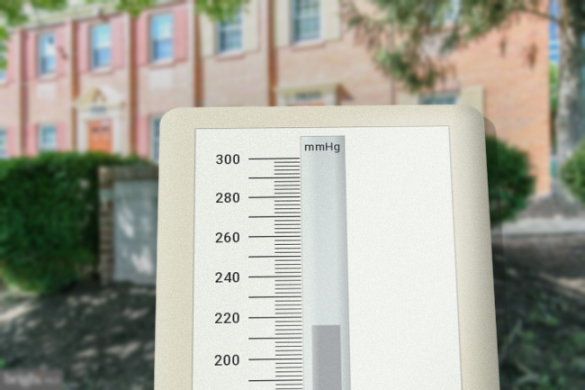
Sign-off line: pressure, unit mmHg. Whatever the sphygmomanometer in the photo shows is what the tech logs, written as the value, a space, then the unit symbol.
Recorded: 216 mmHg
